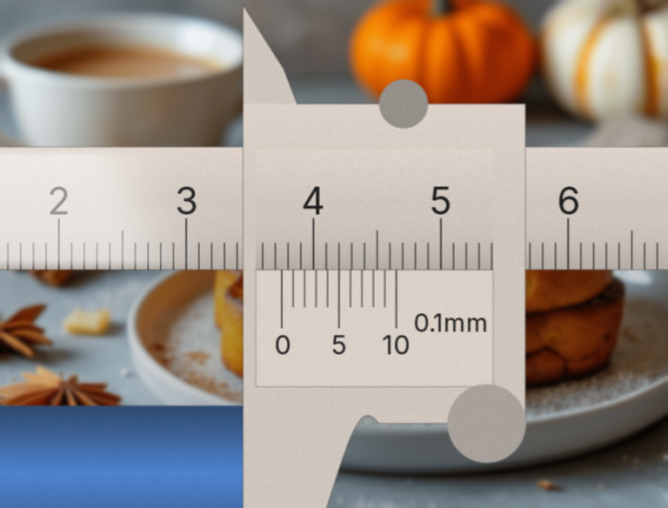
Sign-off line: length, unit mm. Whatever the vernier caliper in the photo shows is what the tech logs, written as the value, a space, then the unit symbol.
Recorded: 37.5 mm
